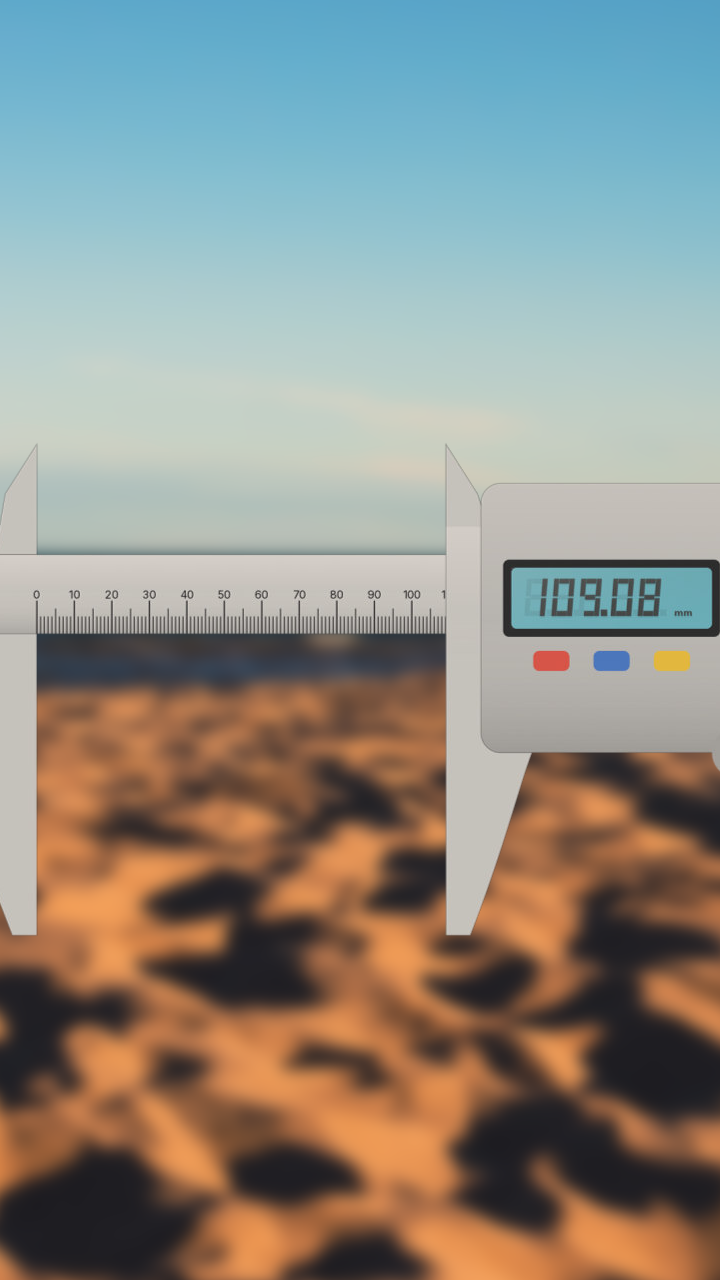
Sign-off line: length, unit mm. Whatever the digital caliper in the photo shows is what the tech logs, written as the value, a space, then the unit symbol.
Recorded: 109.08 mm
